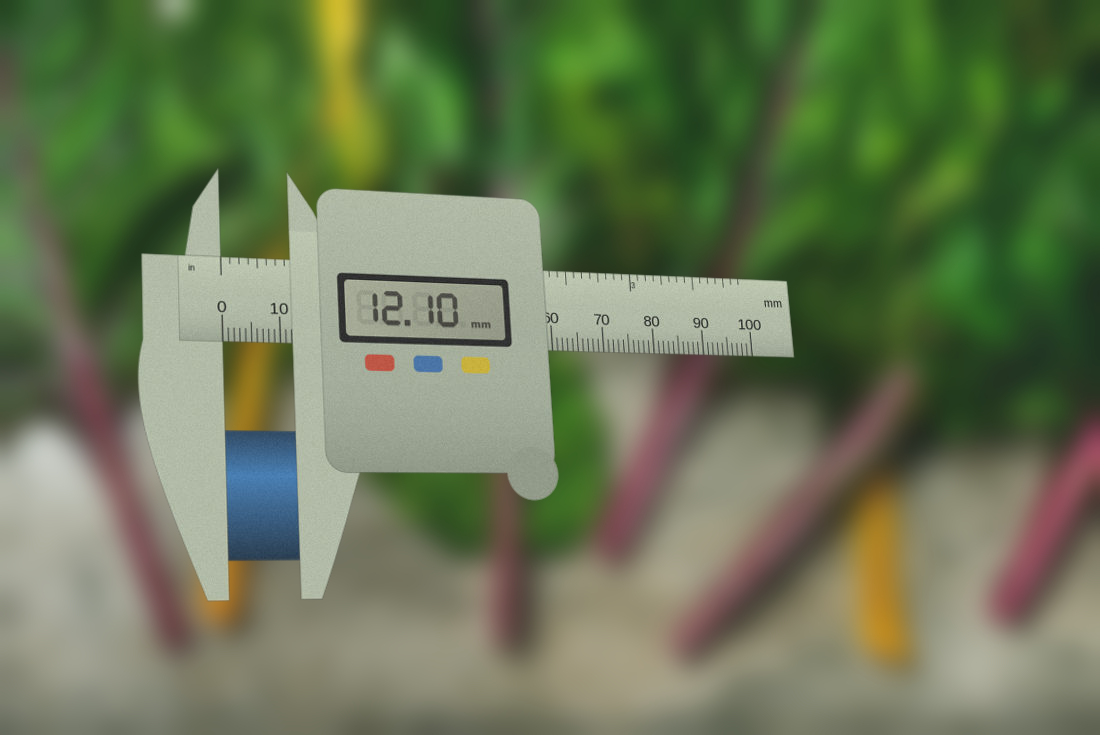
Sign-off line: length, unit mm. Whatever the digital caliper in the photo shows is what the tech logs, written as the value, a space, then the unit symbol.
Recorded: 12.10 mm
